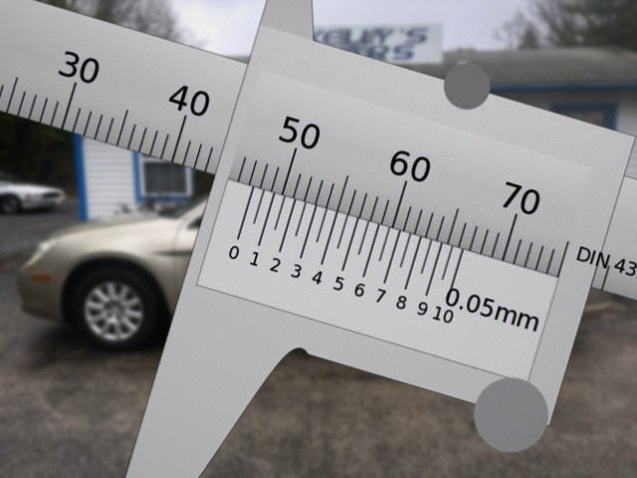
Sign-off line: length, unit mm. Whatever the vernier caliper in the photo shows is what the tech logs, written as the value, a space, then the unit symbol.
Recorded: 47.4 mm
